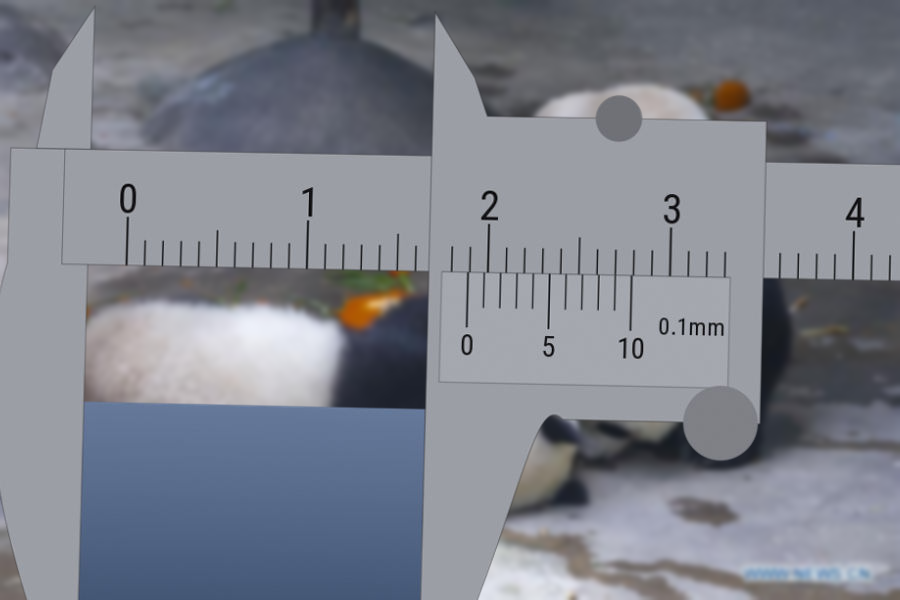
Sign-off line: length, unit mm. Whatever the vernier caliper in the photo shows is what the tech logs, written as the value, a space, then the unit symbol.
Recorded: 18.9 mm
